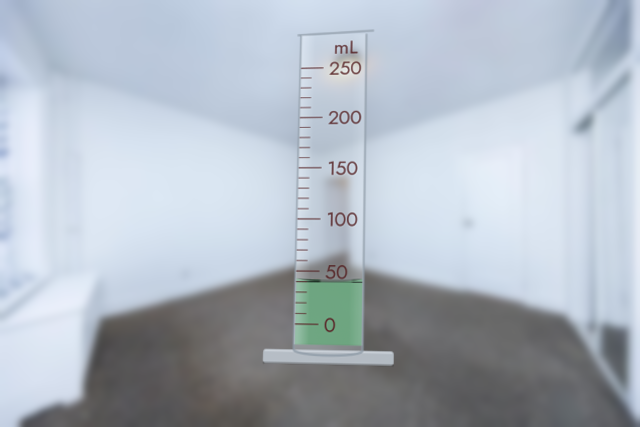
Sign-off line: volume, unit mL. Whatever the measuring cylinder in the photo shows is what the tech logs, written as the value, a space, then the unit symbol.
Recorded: 40 mL
